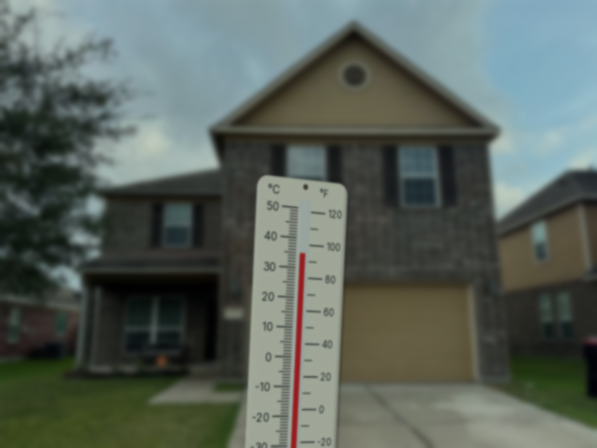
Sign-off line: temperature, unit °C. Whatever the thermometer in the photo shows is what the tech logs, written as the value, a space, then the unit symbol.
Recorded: 35 °C
